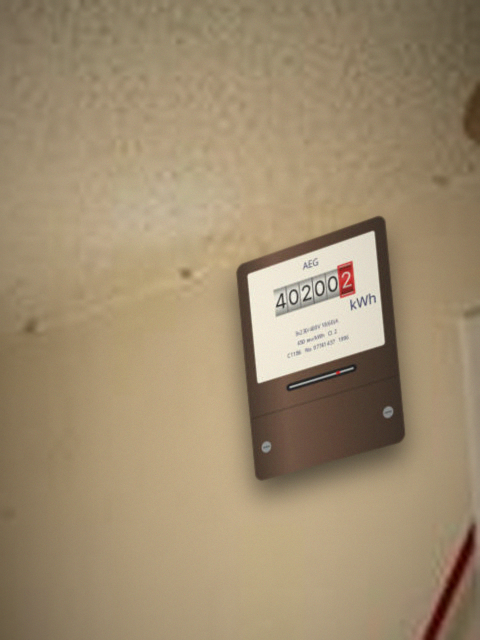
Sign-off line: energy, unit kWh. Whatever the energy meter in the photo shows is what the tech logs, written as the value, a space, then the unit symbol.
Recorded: 40200.2 kWh
